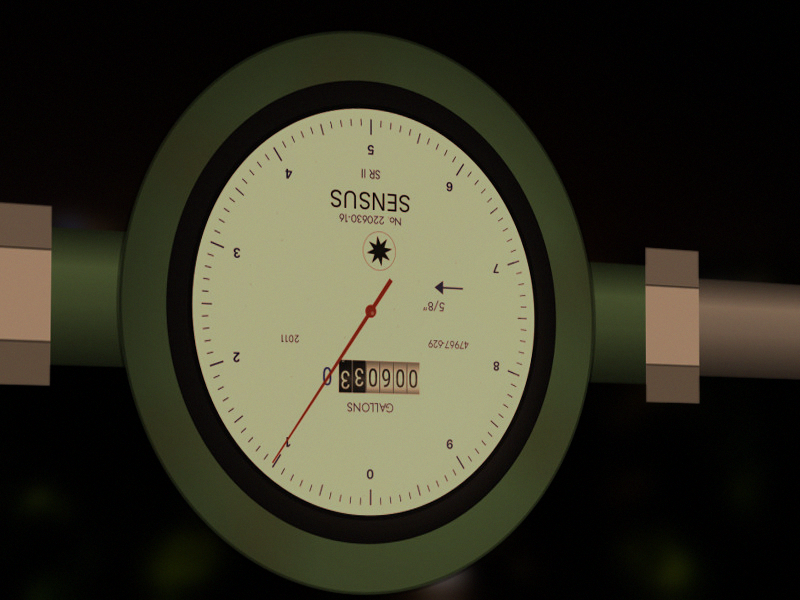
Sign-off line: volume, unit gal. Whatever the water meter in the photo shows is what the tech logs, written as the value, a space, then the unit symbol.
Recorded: 60331.0 gal
